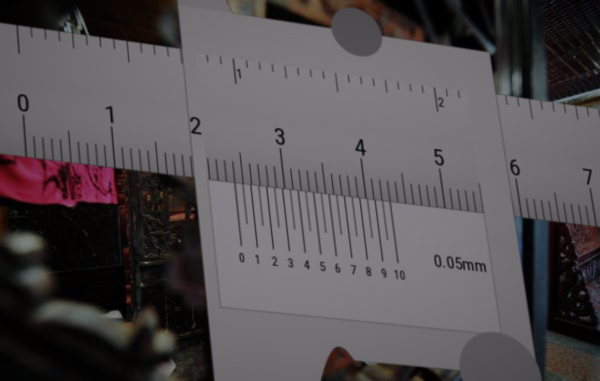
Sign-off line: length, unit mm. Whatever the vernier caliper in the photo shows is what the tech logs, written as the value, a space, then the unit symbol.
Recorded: 24.0 mm
